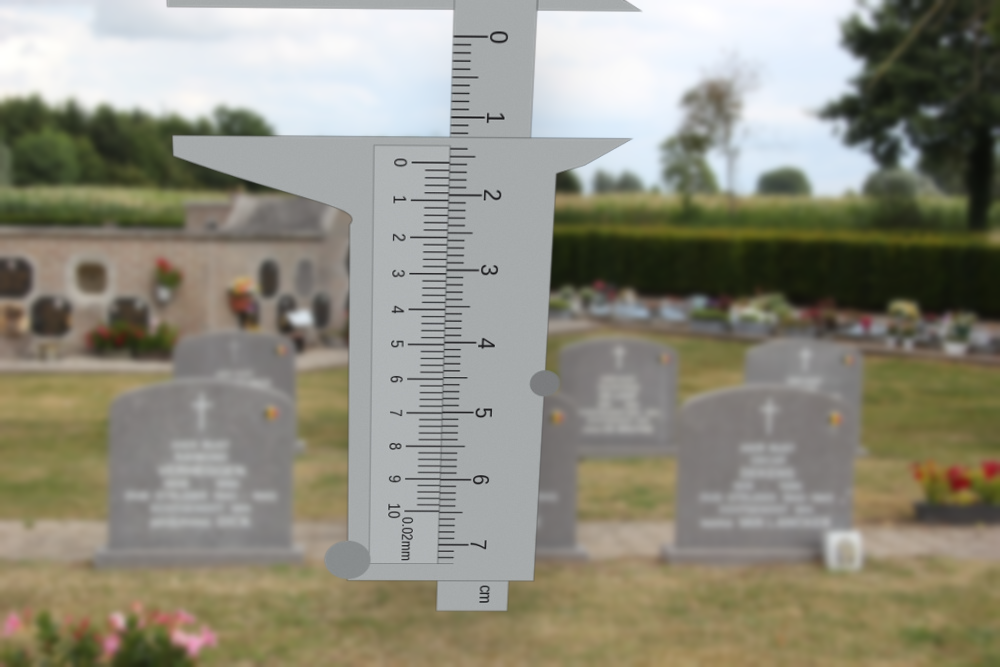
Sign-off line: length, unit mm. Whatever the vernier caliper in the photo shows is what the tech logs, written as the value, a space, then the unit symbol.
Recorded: 15.8 mm
